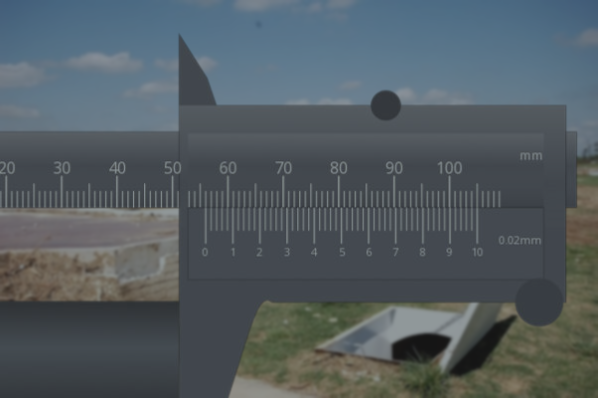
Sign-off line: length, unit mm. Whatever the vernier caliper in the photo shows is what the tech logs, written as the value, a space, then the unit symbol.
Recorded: 56.0 mm
